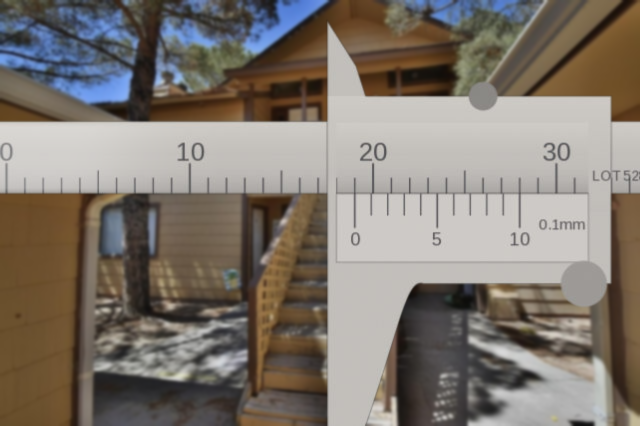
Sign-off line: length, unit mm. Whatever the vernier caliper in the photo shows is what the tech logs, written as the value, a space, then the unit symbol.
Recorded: 19.0 mm
